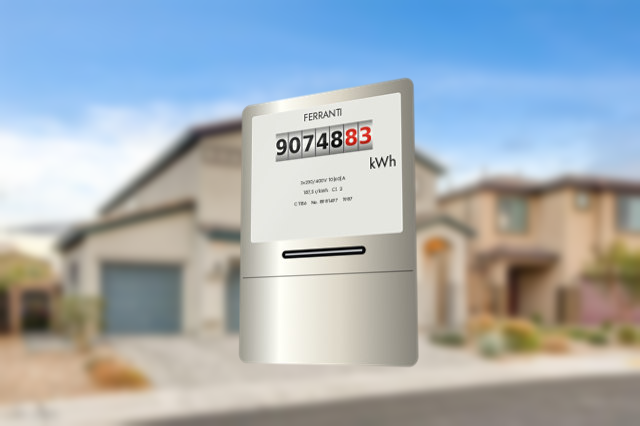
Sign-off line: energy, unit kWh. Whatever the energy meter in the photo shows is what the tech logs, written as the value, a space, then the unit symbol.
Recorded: 90748.83 kWh
